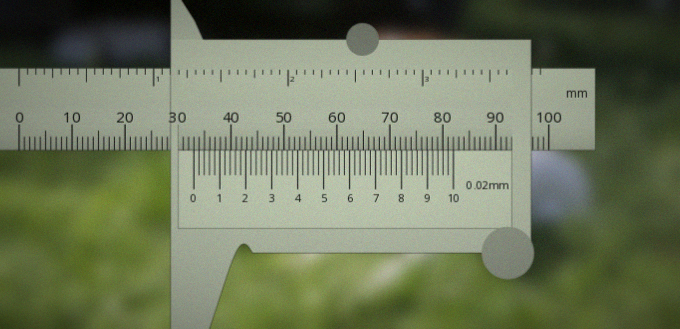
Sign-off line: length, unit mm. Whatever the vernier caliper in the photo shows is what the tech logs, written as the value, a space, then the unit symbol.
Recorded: 33.0 mm
